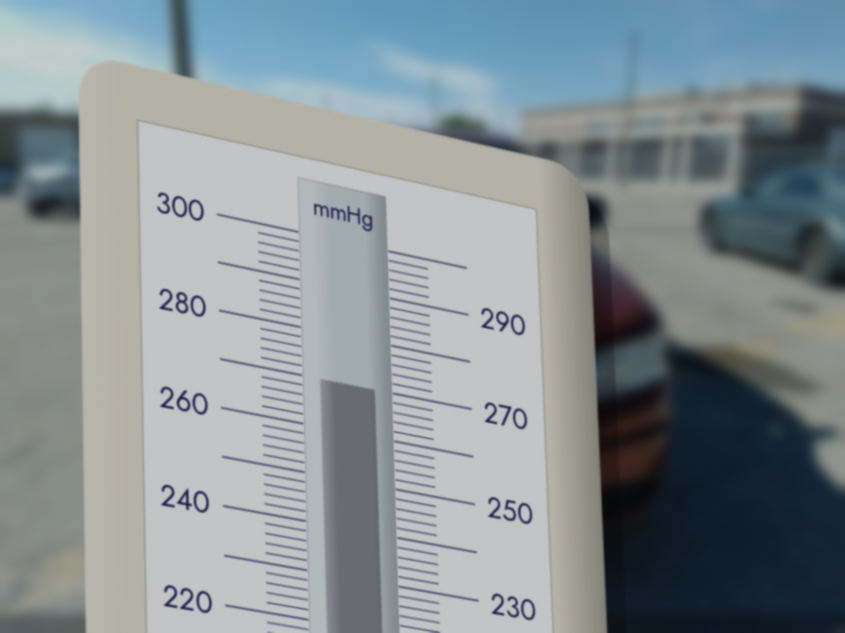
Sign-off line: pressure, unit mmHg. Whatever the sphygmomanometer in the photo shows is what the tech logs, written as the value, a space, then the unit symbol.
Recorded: 270 mmHg
